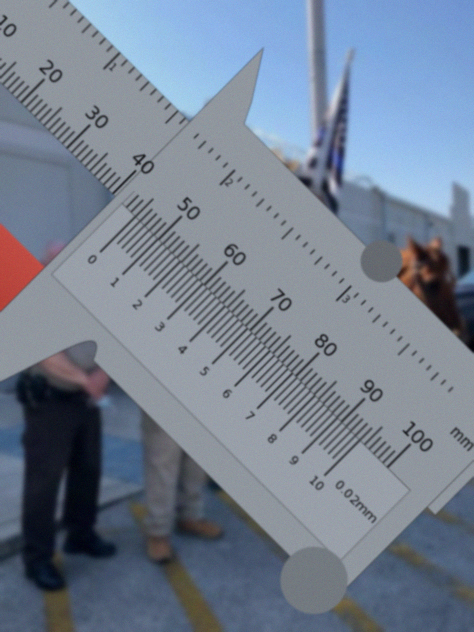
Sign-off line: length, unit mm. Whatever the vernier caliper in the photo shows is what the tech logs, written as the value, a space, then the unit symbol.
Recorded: 45.0 mm
